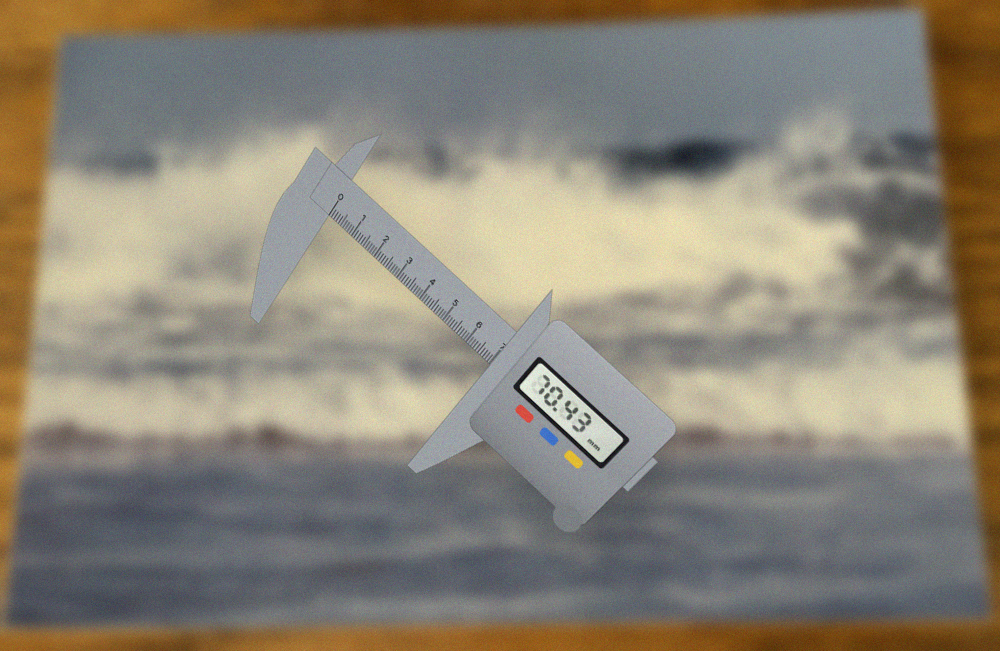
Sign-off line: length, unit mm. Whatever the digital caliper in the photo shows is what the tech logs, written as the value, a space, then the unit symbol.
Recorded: 70.43 mm
